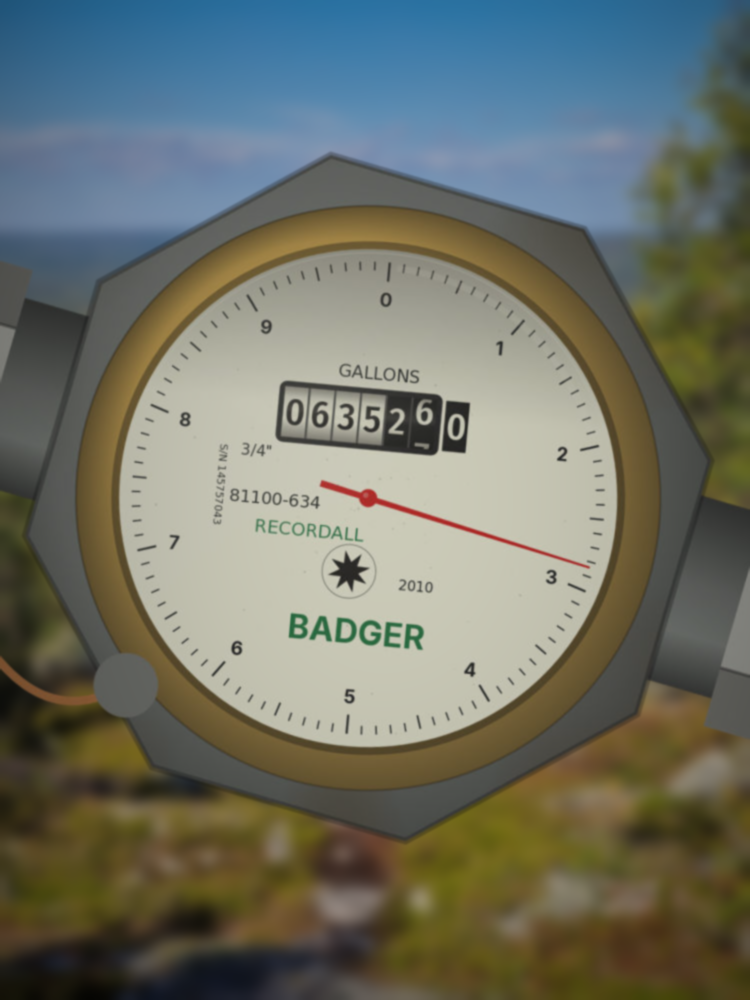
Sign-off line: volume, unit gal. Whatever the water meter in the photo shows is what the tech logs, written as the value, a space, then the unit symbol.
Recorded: 635262.8 gal
